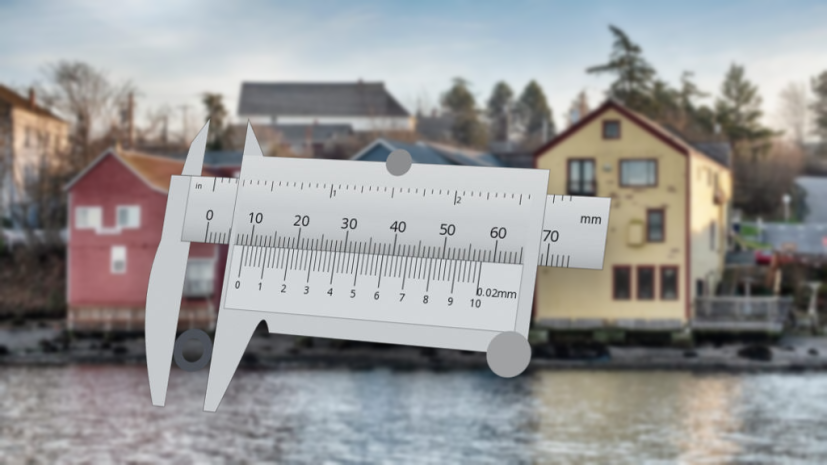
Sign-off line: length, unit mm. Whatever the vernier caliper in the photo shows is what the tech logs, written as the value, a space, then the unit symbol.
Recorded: 8.5 mm
